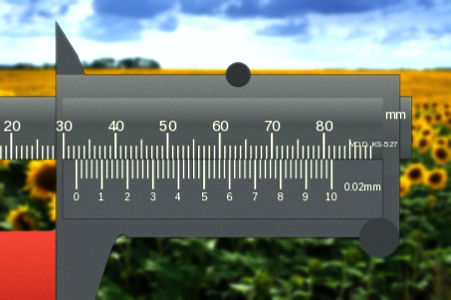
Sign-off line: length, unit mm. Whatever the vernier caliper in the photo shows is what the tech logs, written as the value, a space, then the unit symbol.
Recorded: 32.5 mm
